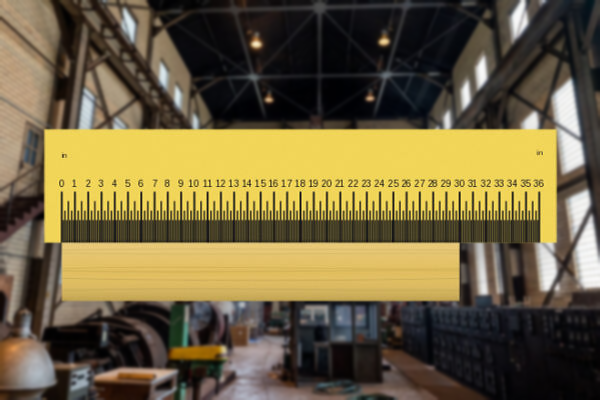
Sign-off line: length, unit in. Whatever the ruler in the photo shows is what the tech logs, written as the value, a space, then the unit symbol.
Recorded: 30 in
